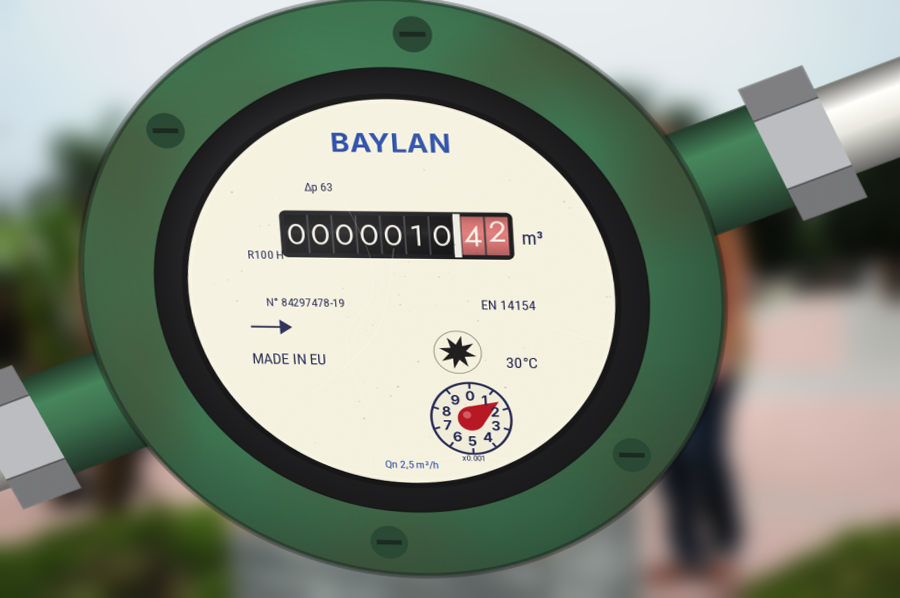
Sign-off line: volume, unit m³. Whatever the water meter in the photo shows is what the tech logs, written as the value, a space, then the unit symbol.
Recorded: 10.421 m³
